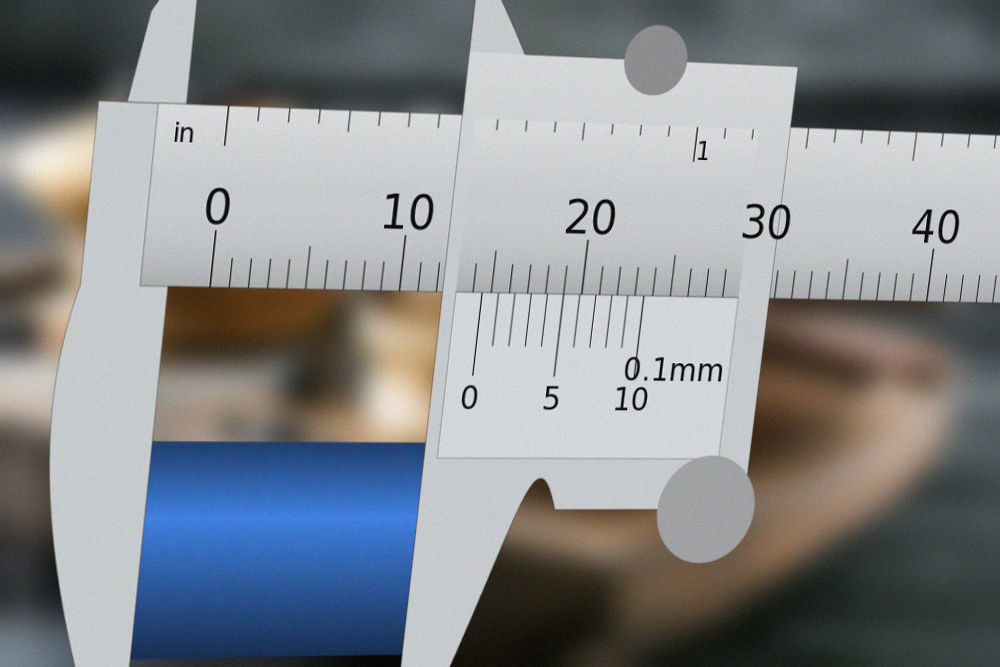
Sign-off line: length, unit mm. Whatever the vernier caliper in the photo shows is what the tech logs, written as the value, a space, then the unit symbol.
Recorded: 14.5 mm
